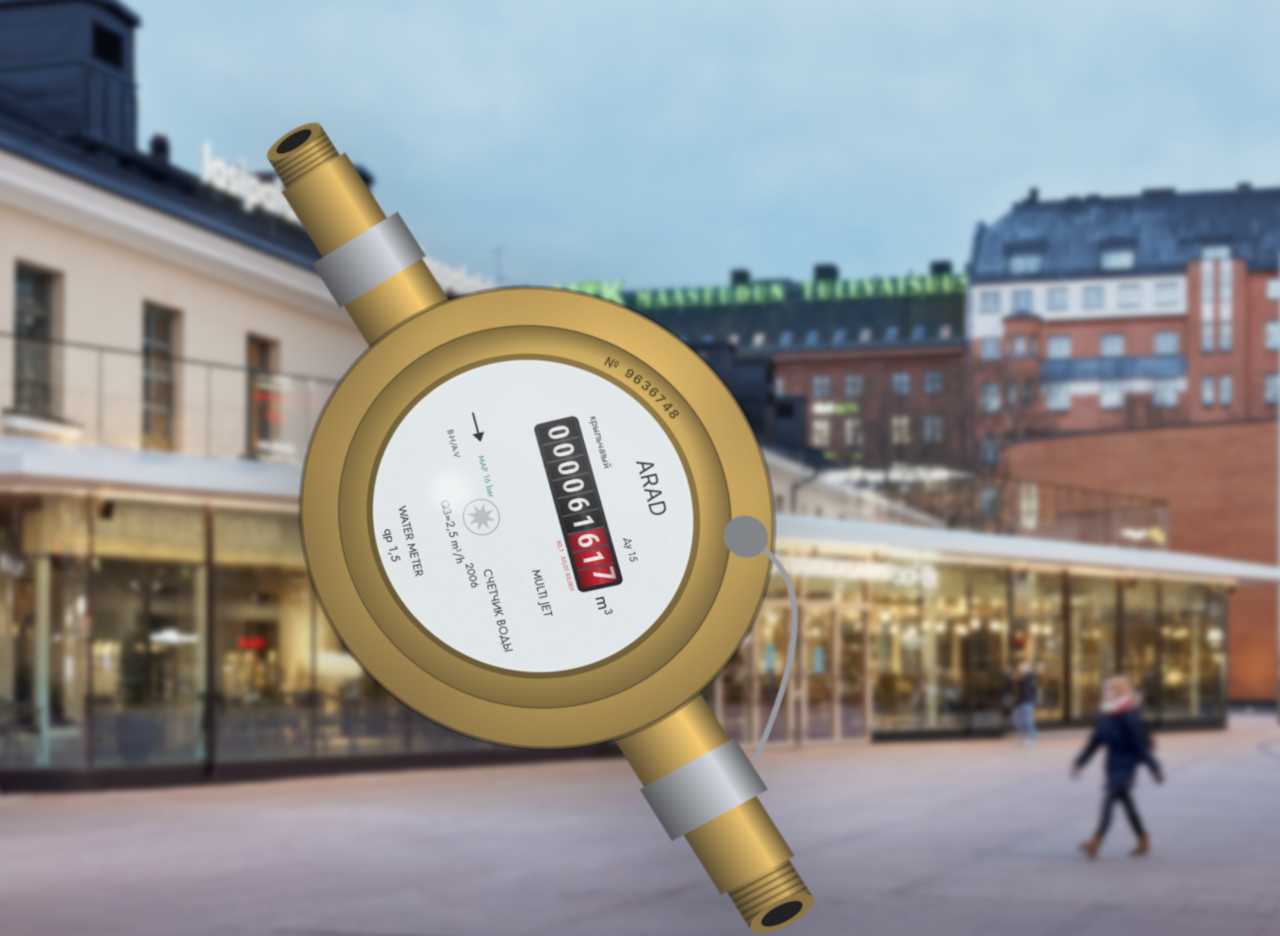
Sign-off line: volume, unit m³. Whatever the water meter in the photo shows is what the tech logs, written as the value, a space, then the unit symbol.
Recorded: 61.617 m³
